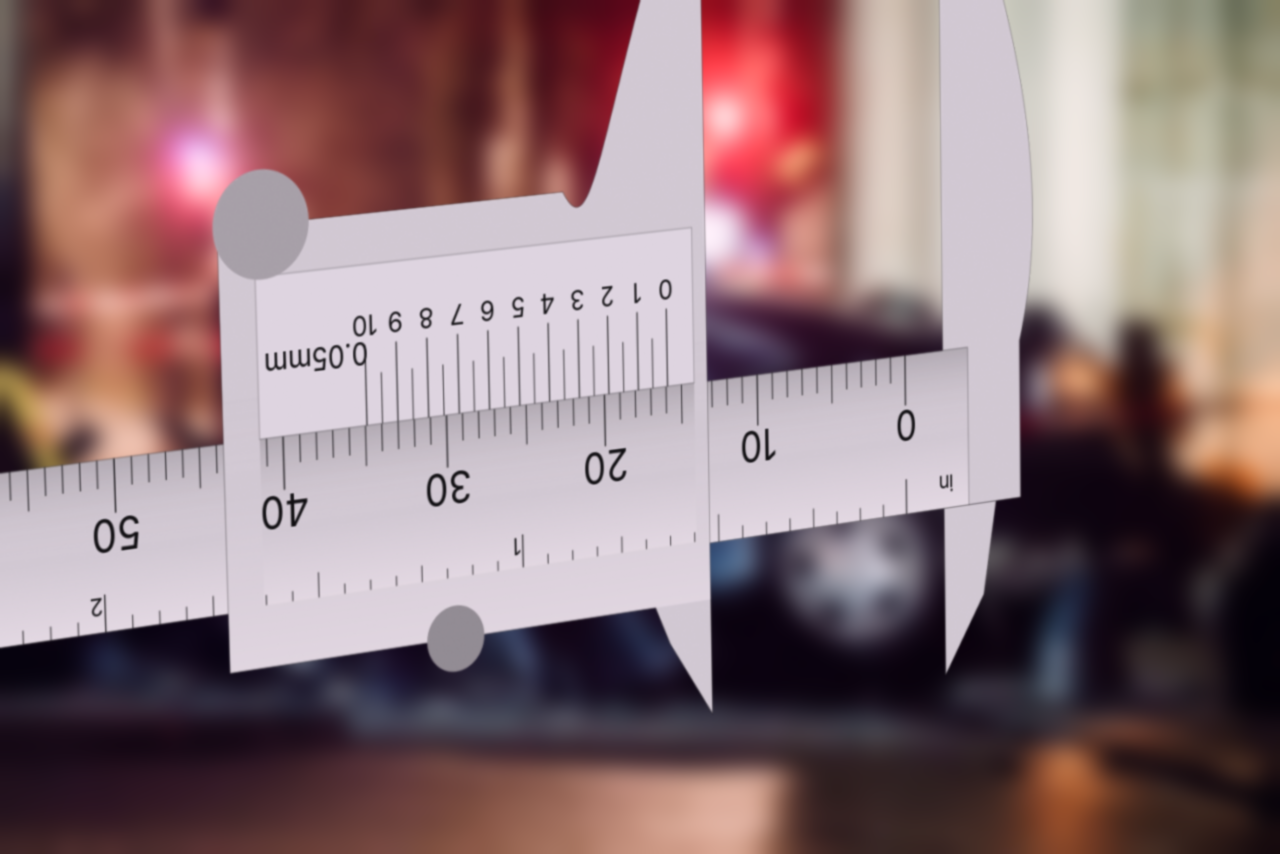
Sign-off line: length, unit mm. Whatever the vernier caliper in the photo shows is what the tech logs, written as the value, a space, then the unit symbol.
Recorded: 15.9 mm
